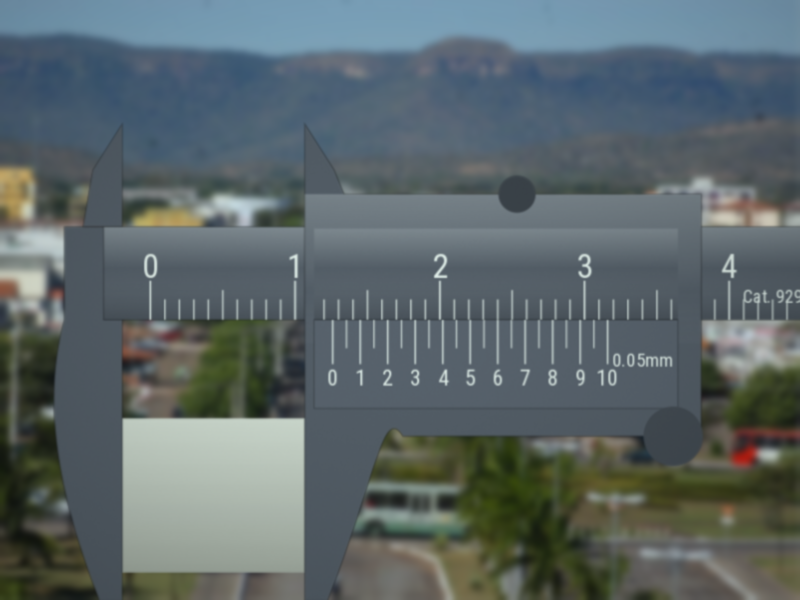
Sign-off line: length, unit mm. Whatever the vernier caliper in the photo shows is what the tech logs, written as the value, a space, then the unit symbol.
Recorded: 12.6 mm
